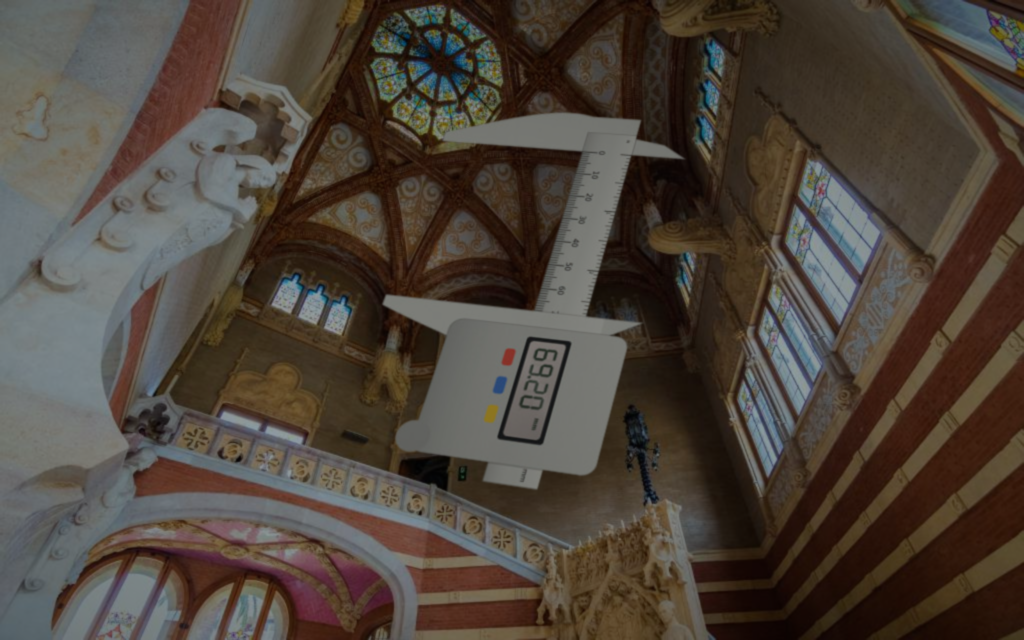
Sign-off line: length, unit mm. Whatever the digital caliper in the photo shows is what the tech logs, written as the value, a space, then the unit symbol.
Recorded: 69.20 mm
